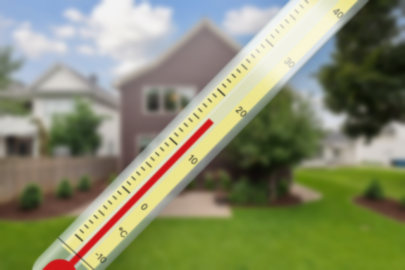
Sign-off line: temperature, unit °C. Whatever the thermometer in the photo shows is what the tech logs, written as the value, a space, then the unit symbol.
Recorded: 16 °C
